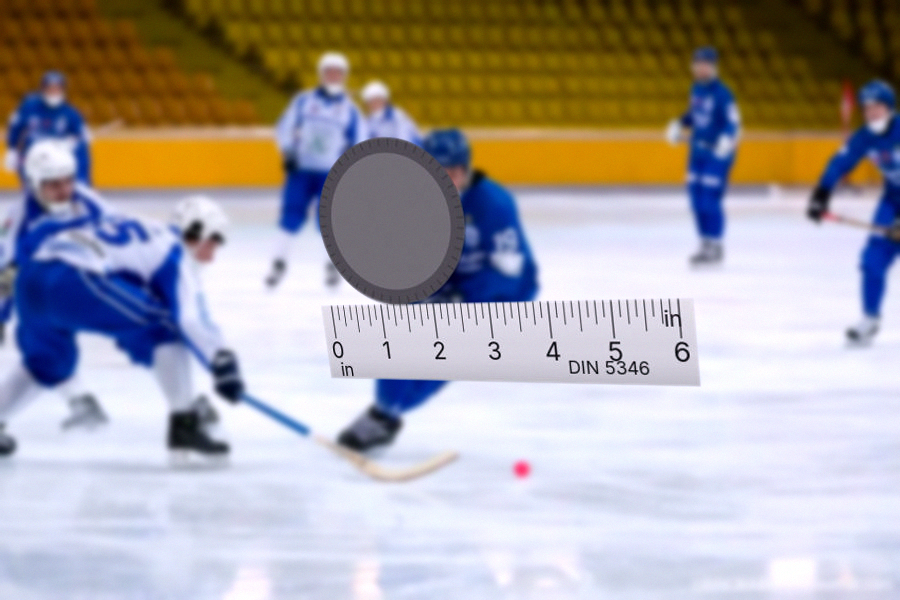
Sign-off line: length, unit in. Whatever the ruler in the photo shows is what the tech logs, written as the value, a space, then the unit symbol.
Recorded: 2.75 in
